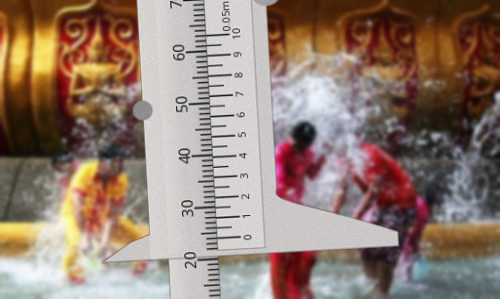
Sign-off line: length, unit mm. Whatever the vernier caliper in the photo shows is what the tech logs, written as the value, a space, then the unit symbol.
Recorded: 24.0 mm
